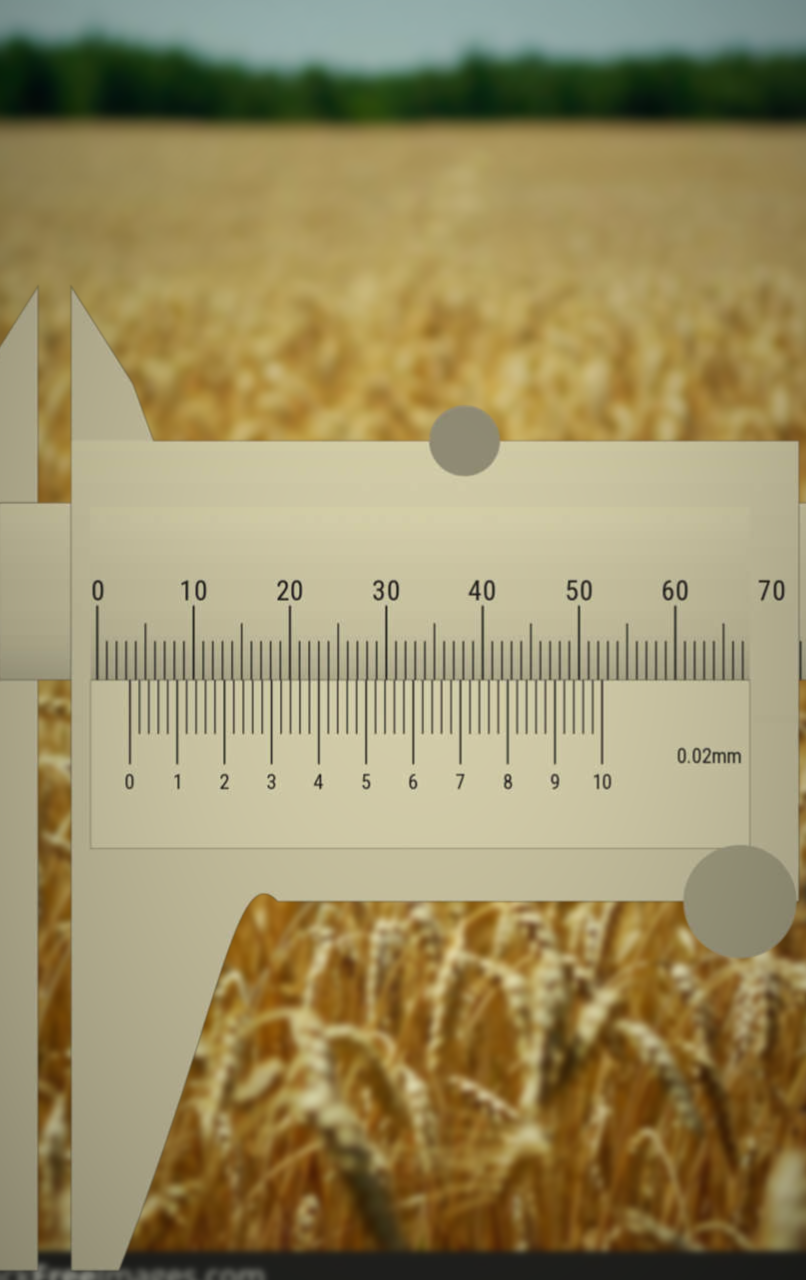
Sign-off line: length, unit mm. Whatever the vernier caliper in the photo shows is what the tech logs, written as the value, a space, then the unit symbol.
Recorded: 3.4 mm
